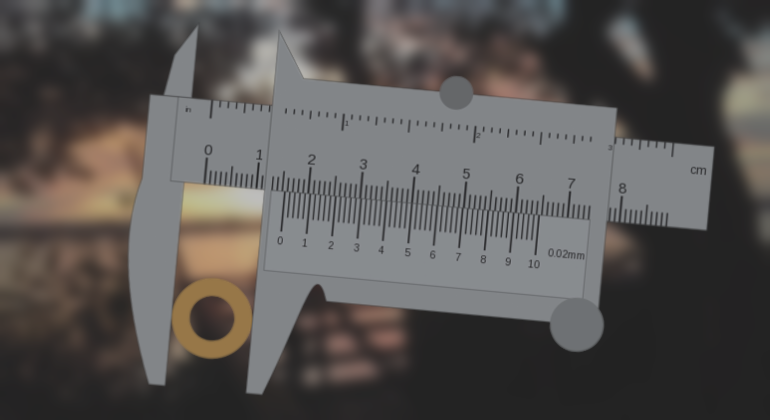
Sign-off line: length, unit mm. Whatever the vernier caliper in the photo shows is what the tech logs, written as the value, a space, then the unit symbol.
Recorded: 15.5 mm
